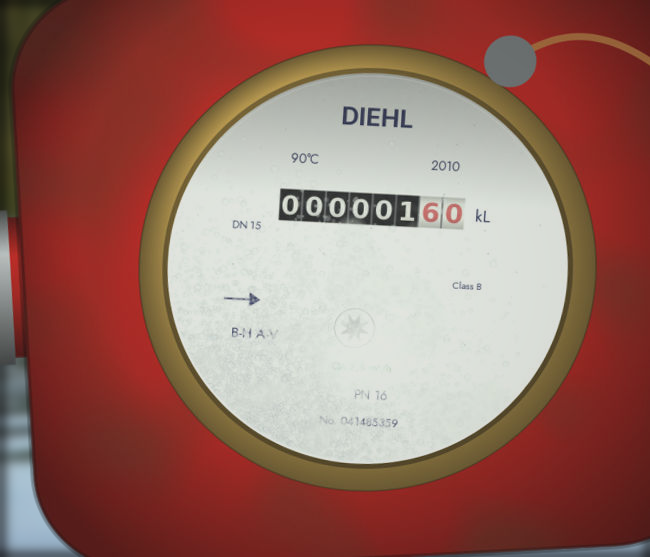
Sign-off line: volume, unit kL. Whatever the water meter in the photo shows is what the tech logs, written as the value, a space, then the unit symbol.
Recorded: 1.60 kL
